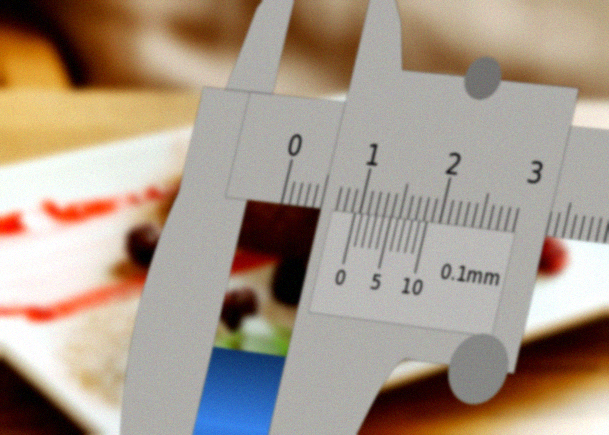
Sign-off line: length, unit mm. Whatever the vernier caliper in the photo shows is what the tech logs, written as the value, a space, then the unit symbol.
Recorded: 9.4 mm
